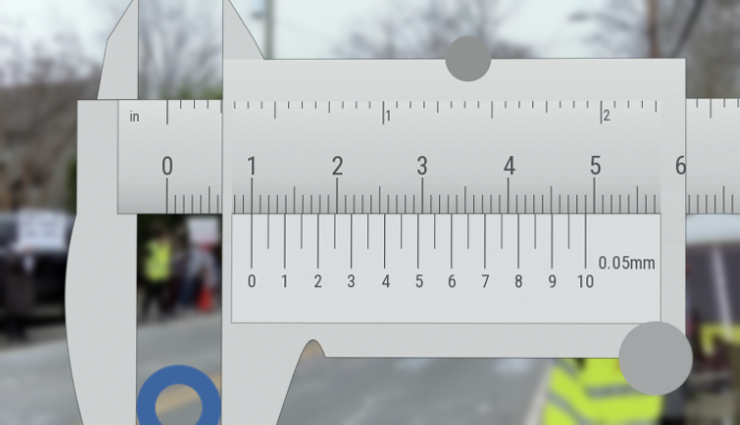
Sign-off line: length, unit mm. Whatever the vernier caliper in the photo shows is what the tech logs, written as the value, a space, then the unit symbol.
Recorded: 10.0 mm
